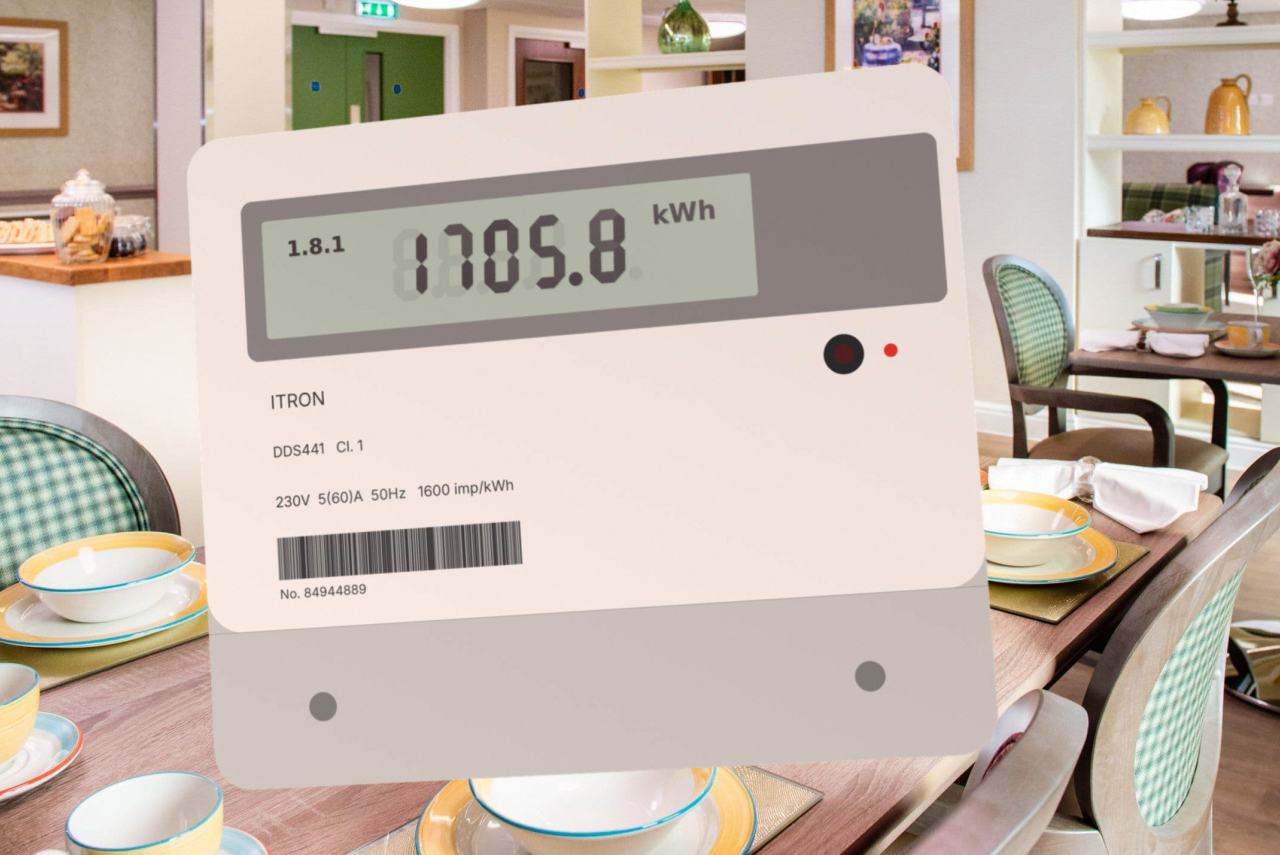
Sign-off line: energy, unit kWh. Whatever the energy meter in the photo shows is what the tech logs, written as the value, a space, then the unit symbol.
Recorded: 1705.8 kWh
